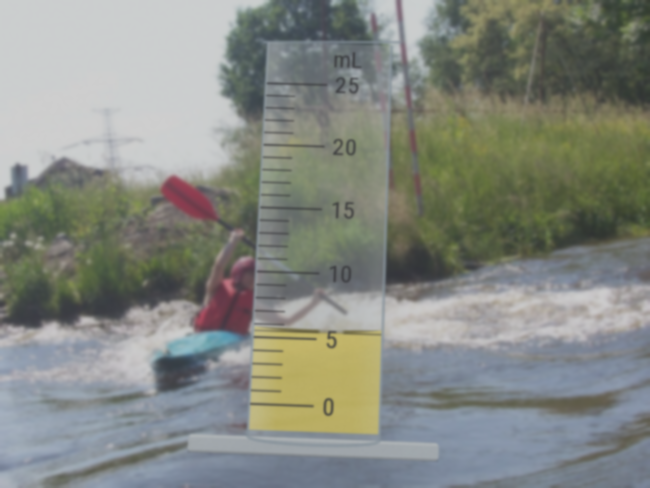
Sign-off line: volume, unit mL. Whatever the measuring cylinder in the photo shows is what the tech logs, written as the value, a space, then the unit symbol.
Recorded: 5.5 mL
